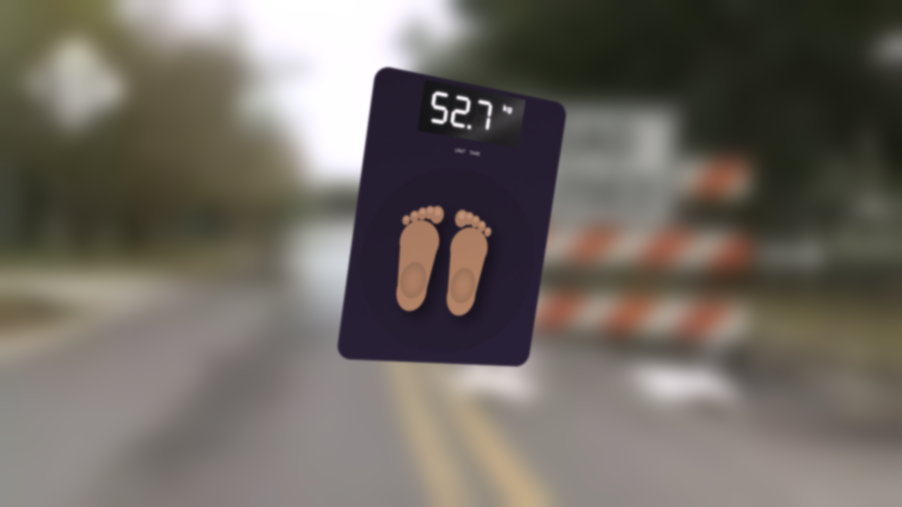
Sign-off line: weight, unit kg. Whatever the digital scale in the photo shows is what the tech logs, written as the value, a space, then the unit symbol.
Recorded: 52.7 kg
